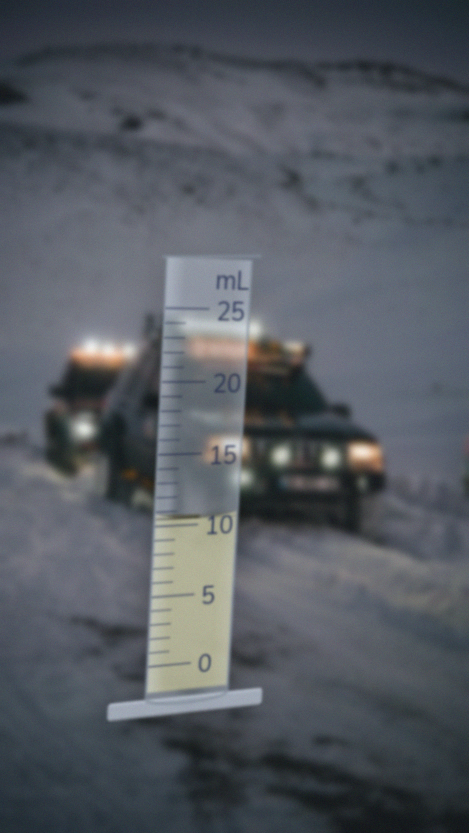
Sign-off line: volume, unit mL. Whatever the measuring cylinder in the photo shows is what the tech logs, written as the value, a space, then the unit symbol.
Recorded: 10.5 mL
